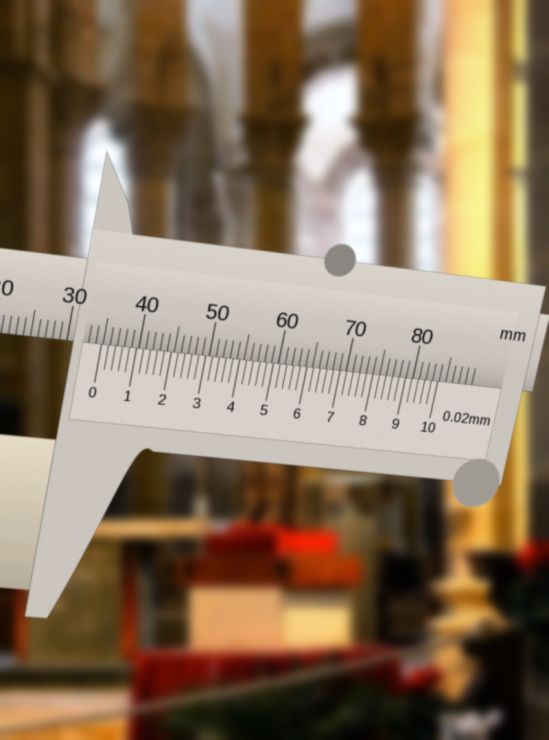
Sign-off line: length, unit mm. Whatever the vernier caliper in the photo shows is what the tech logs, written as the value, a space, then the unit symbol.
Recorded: 34.8 mm
